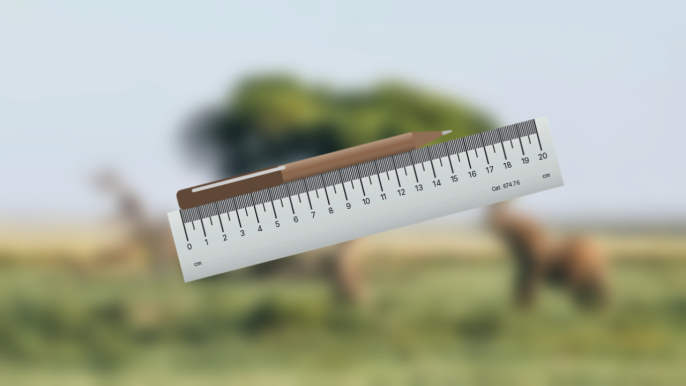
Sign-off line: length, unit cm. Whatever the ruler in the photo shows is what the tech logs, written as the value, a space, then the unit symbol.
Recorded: 15.5 cm
